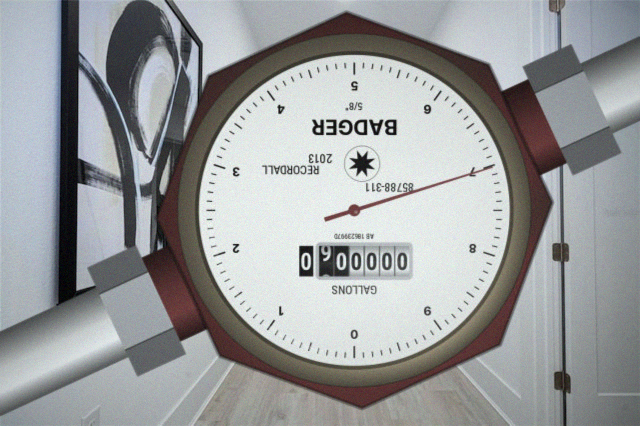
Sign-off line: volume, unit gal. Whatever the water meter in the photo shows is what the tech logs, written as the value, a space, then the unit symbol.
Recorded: 57.0 gal
